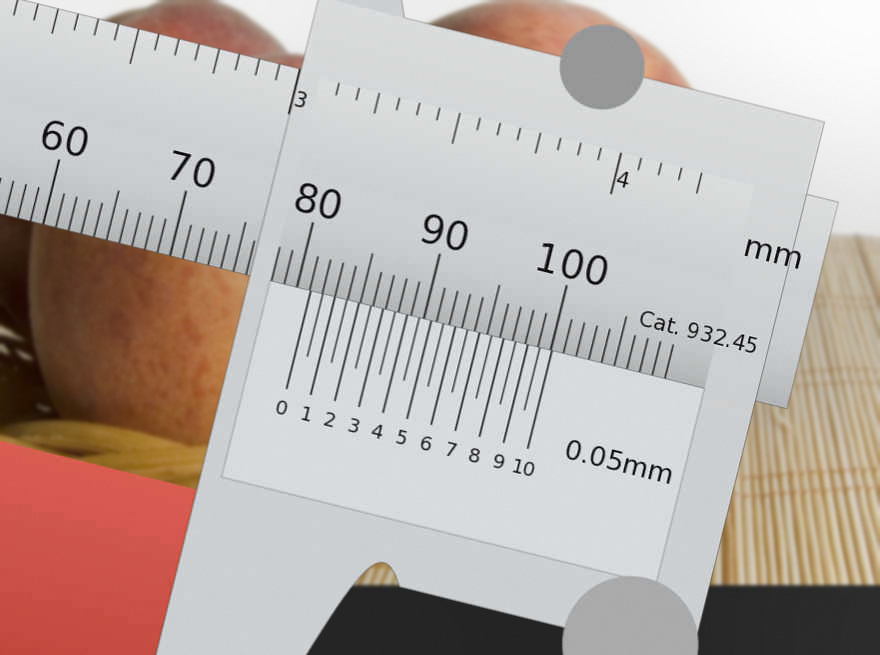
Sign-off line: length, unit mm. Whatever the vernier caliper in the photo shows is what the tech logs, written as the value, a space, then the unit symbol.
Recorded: 81.1 mm
